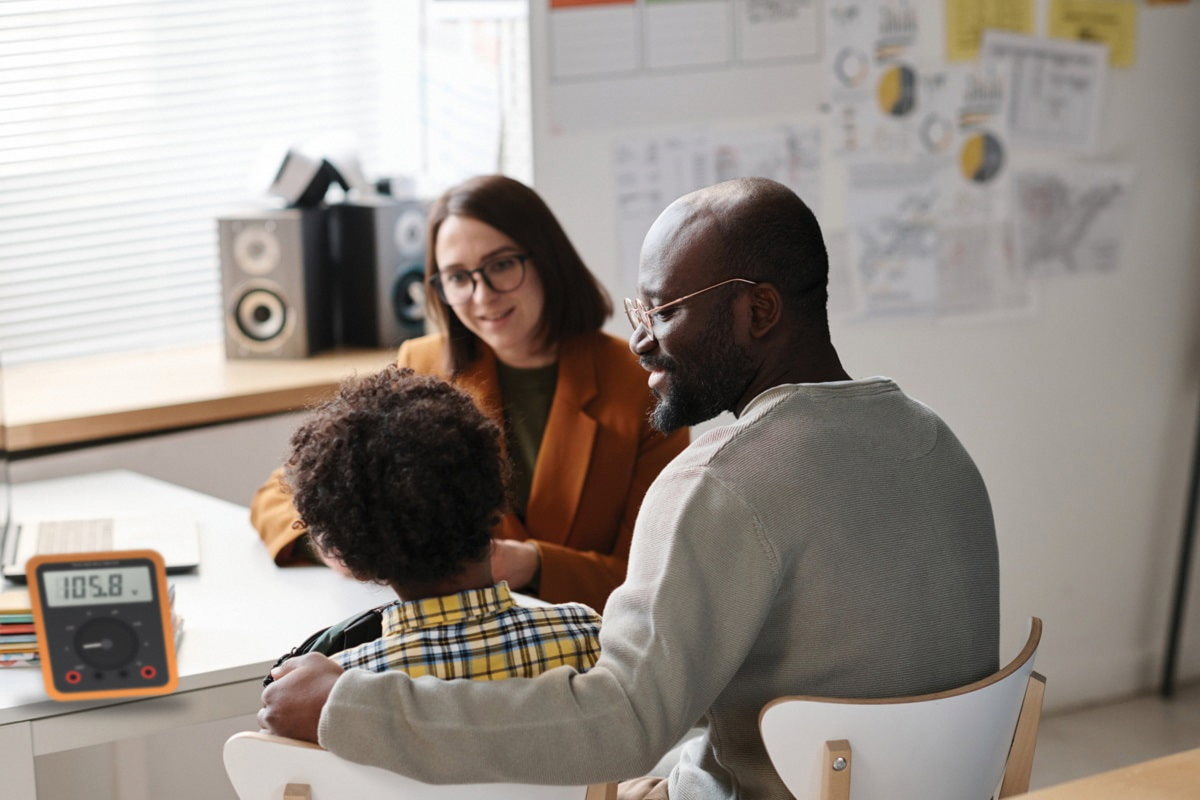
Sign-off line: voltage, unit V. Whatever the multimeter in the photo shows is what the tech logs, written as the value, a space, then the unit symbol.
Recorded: 105.8 V
